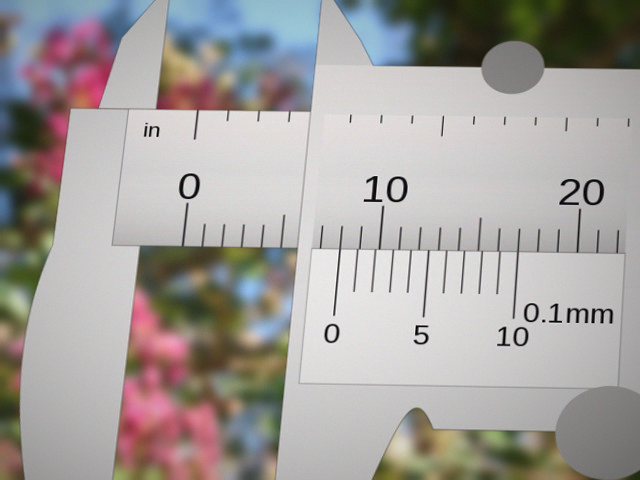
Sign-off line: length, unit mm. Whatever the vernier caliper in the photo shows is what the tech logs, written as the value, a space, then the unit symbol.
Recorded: 8.0 mm
